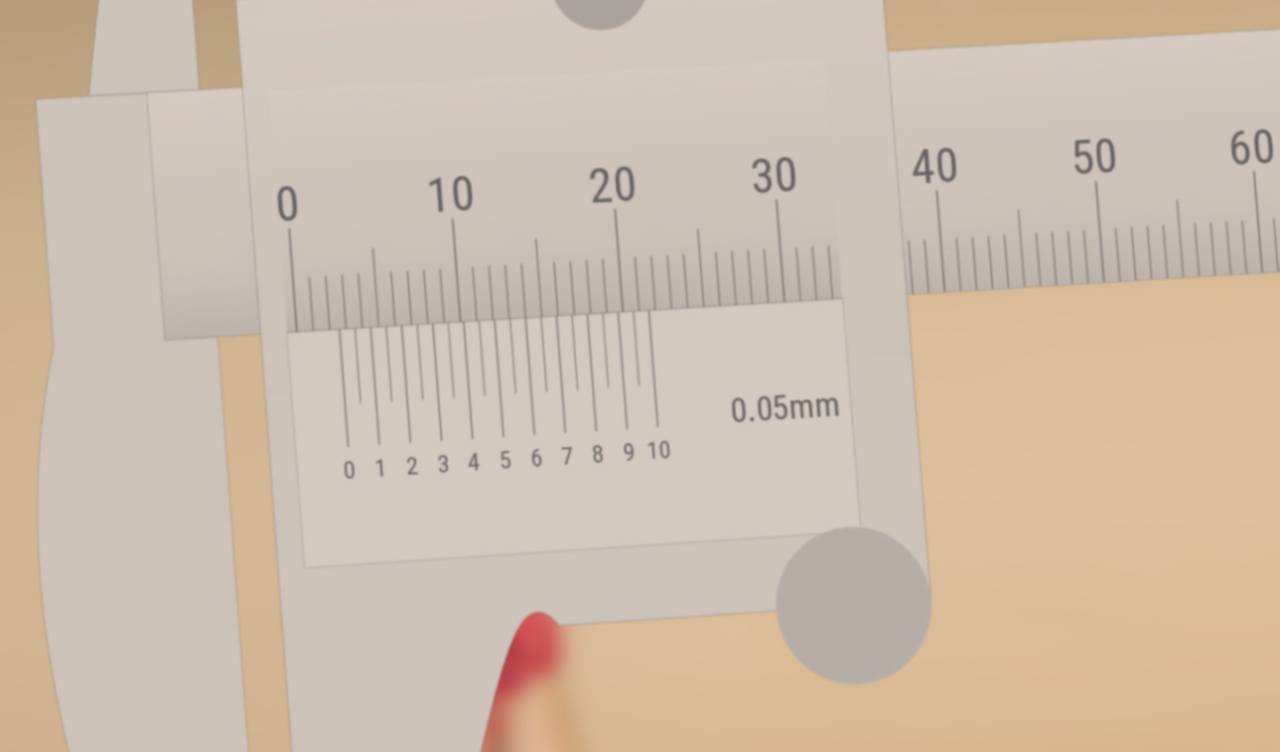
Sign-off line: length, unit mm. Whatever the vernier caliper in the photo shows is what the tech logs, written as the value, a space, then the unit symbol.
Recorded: 2.6 mm
